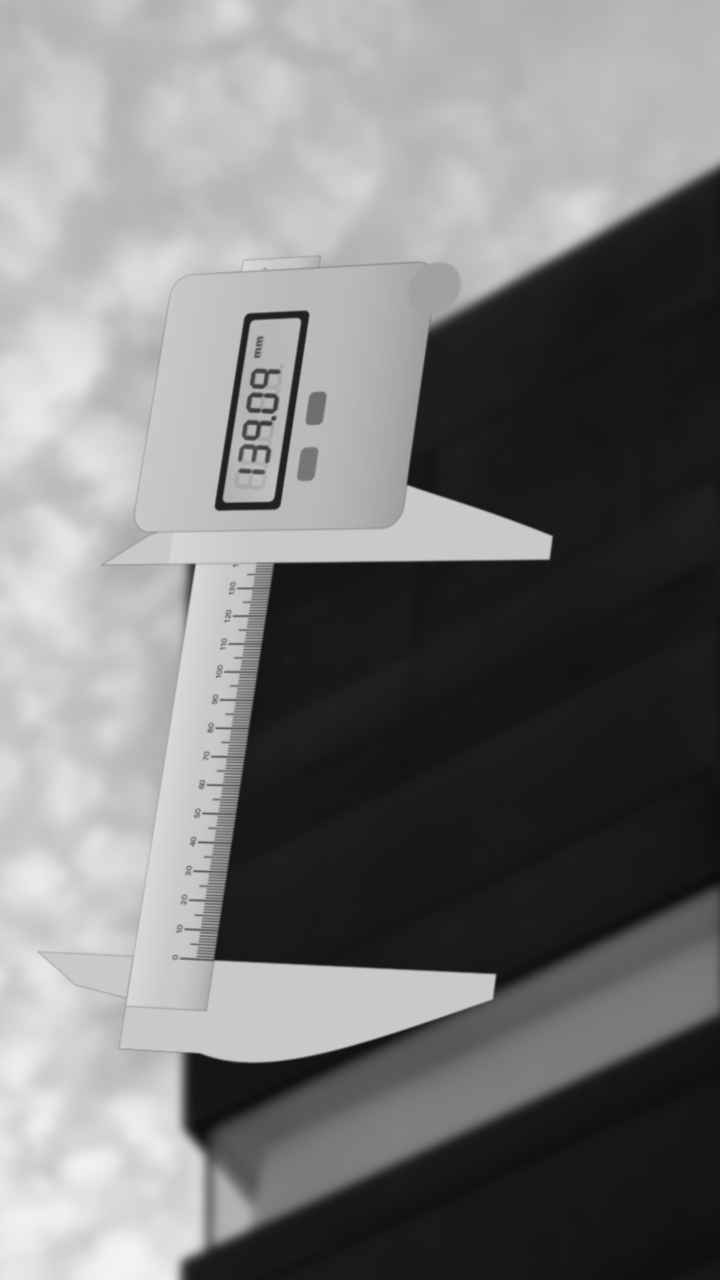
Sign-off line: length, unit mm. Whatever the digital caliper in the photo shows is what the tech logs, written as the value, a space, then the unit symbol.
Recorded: 139.09 mm
